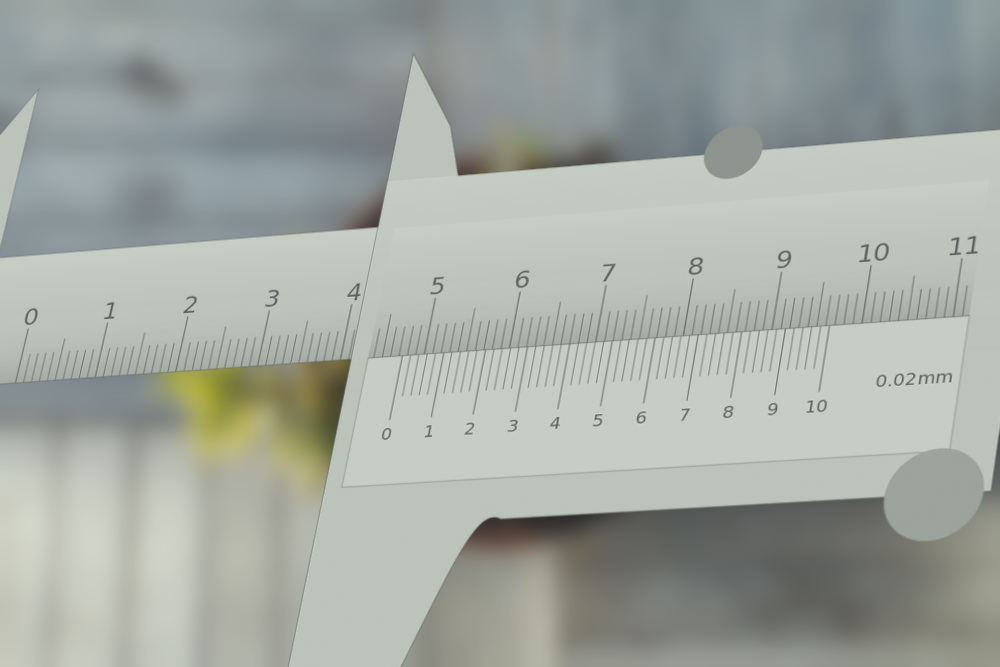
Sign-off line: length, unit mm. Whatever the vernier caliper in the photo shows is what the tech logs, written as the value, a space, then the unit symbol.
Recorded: 47.4 mm
